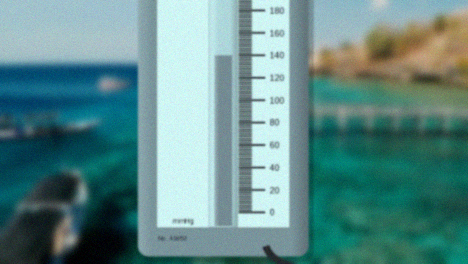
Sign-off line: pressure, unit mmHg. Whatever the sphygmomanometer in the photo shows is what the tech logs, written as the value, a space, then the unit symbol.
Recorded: 140 mmHg
